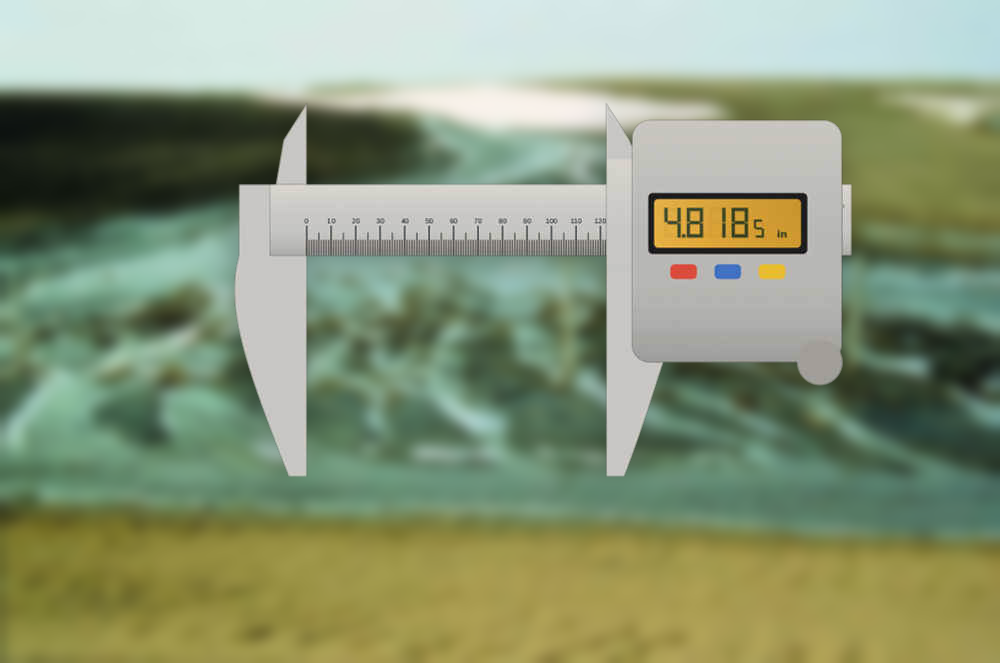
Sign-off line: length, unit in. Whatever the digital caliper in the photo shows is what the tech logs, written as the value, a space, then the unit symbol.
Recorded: 4.8185 in
